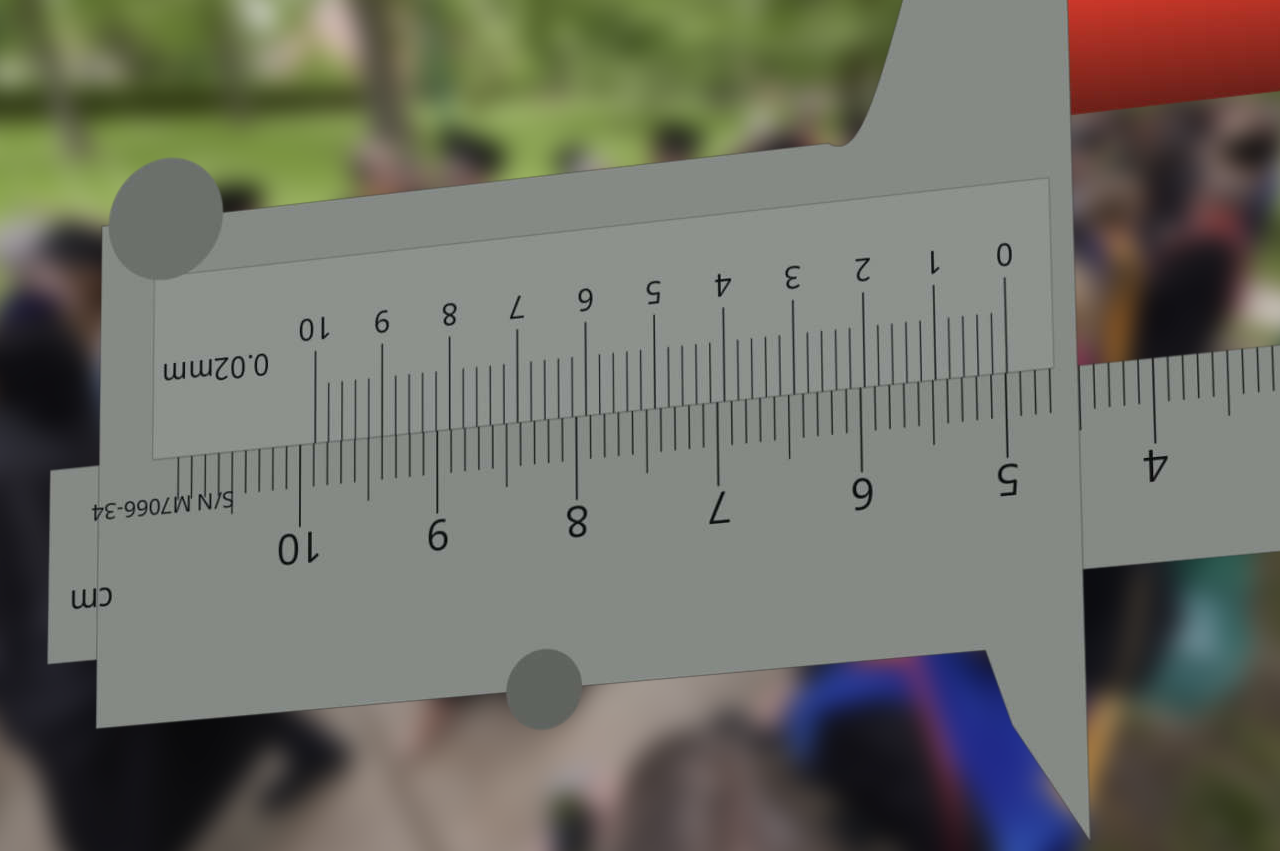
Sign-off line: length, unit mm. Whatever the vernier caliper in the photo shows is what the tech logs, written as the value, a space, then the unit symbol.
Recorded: 49.9 mm
